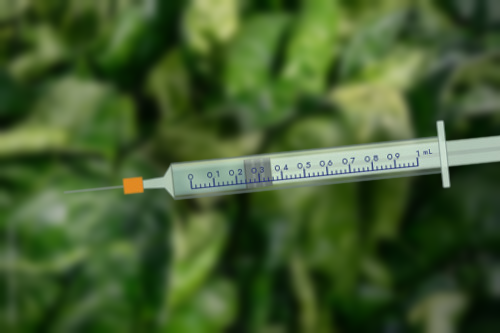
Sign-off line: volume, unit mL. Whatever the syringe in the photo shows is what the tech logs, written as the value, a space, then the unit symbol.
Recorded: 0.24 mL
